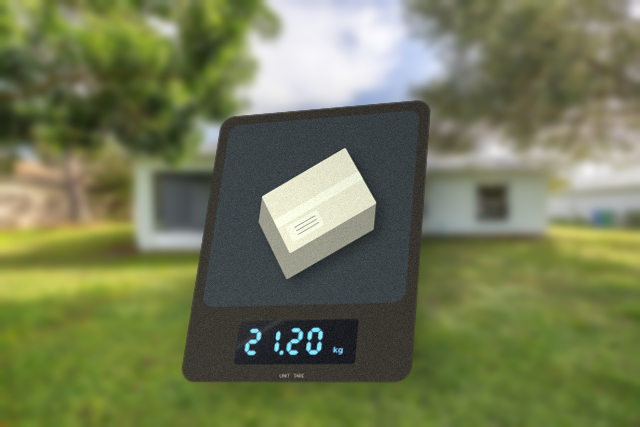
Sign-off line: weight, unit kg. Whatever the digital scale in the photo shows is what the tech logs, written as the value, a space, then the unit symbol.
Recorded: 21.20 kg
